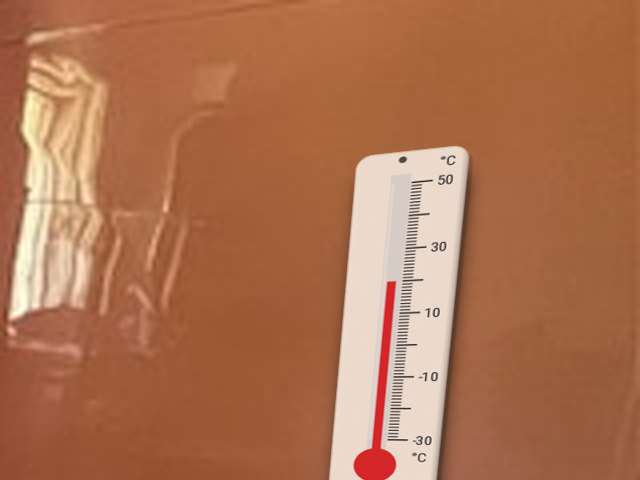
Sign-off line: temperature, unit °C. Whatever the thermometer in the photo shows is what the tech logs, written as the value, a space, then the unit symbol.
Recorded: 20 °C
